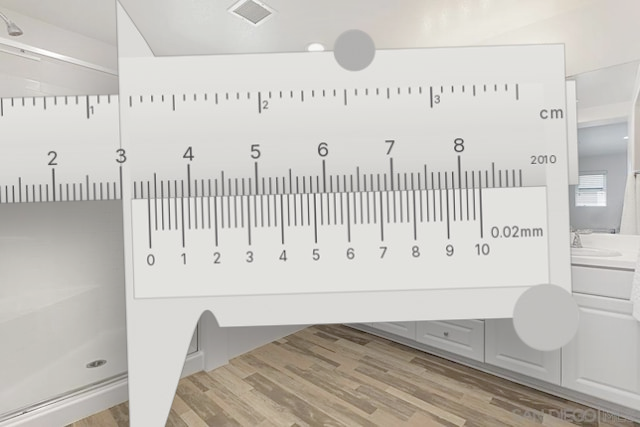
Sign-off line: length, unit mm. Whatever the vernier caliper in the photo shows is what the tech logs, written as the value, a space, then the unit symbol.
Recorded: 34.0 mm
